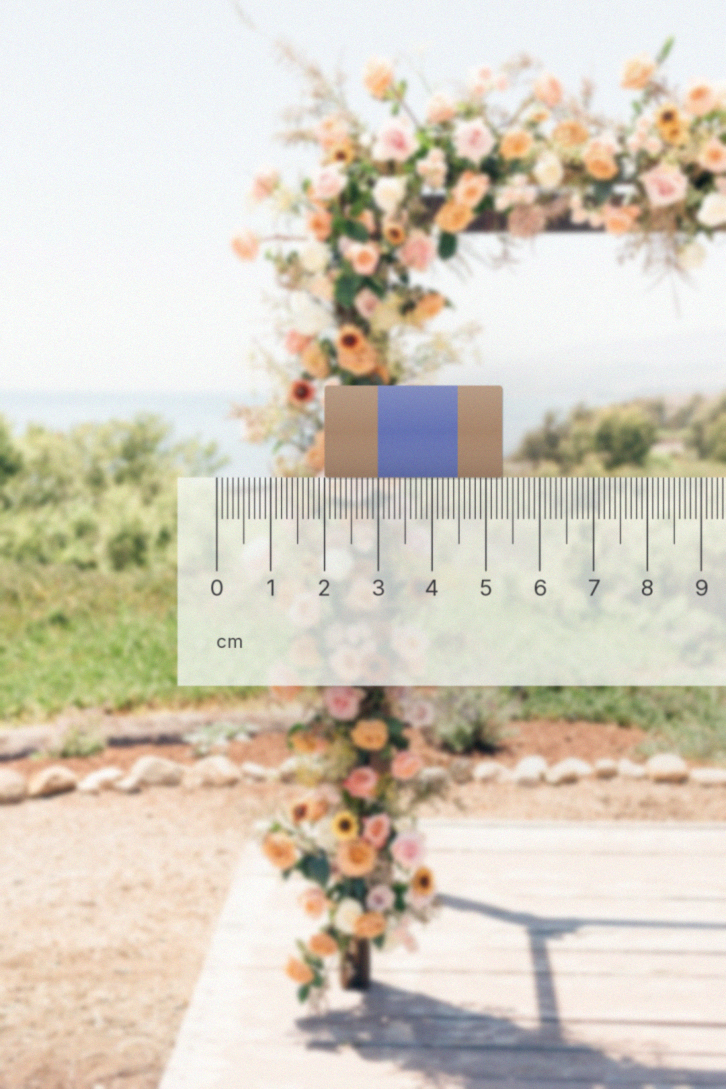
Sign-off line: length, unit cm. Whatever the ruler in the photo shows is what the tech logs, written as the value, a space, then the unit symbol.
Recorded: 3.3 cm
